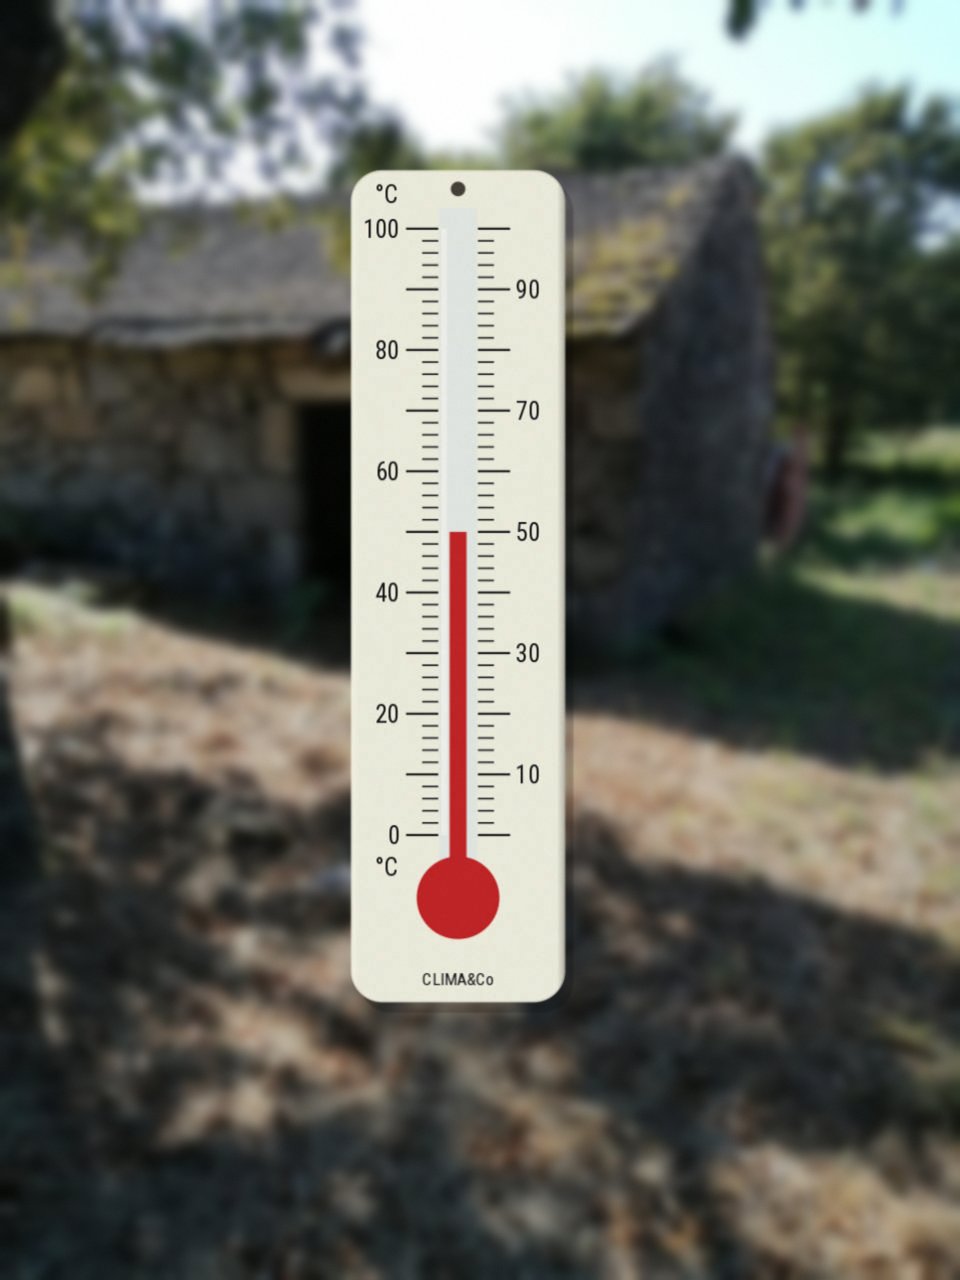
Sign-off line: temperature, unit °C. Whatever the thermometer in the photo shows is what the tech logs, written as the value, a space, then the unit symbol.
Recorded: 50 °C
